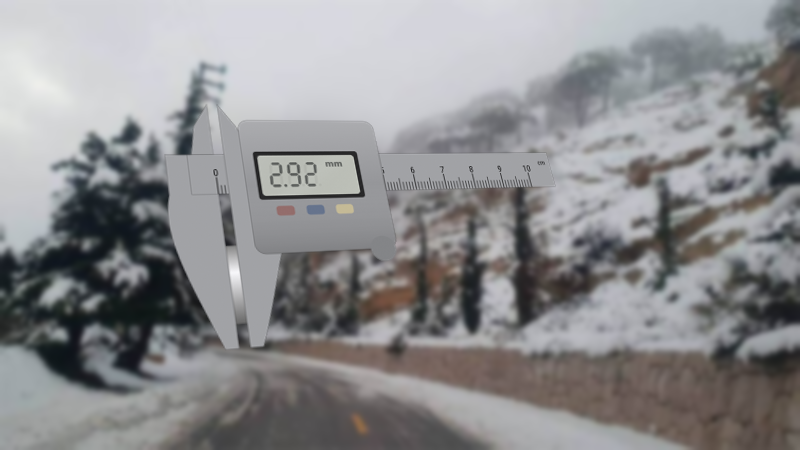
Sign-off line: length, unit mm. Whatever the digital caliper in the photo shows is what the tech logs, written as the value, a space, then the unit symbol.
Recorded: 2.92 mm
